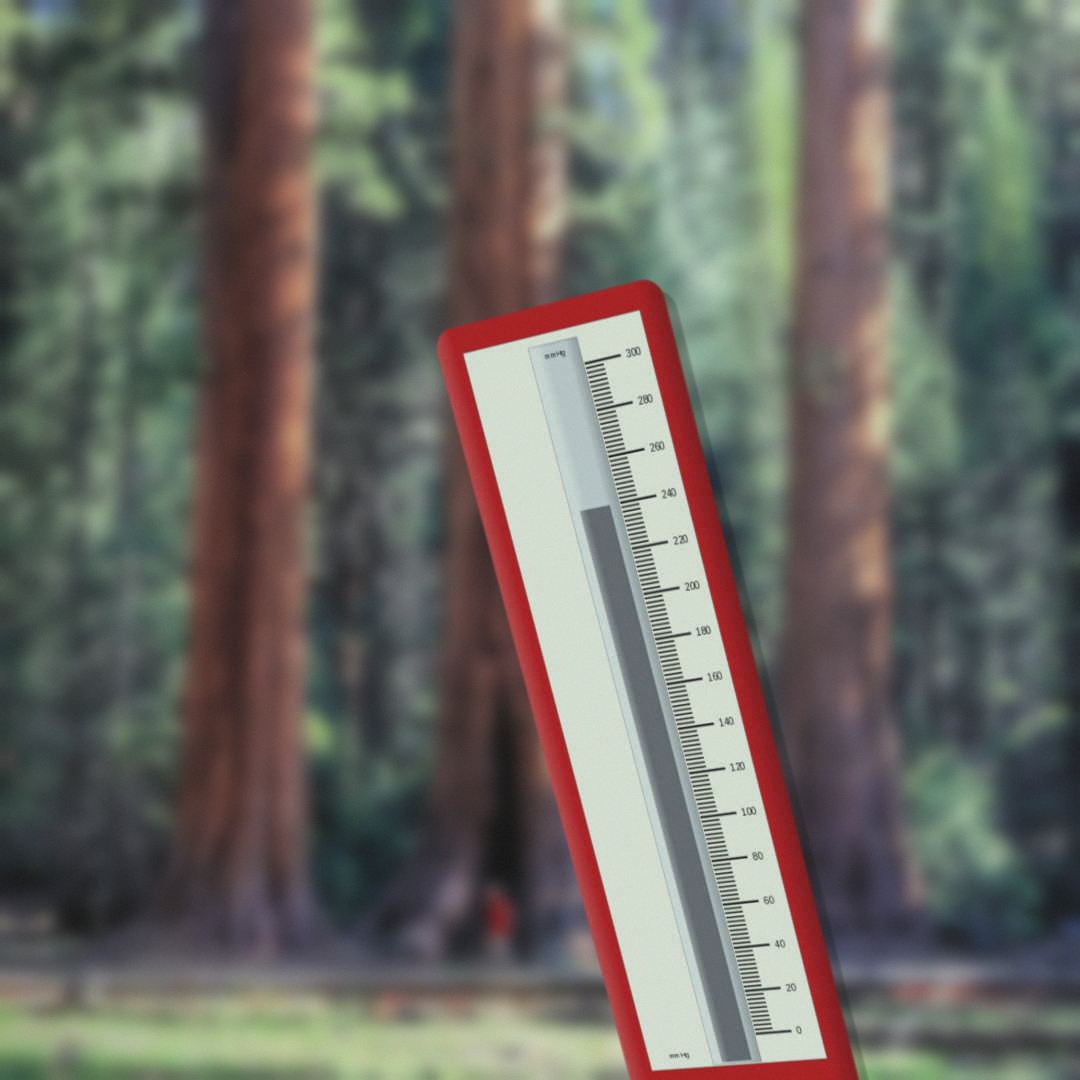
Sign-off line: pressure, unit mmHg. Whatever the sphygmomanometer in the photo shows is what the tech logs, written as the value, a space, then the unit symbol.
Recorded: 240 mmHg
